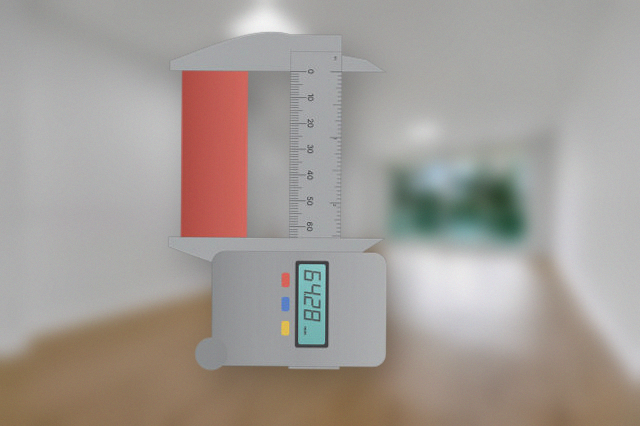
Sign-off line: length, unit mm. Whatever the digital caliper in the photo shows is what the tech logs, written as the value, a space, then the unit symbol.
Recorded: 64.28 mm
